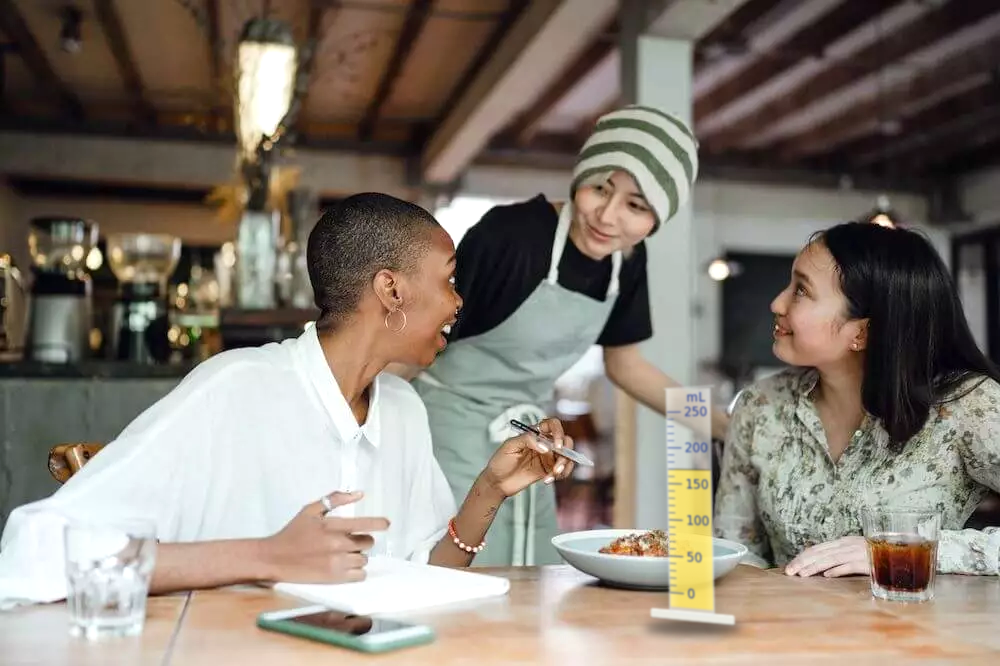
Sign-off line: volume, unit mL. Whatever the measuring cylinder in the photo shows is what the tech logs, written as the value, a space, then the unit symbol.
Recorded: 170 mL
